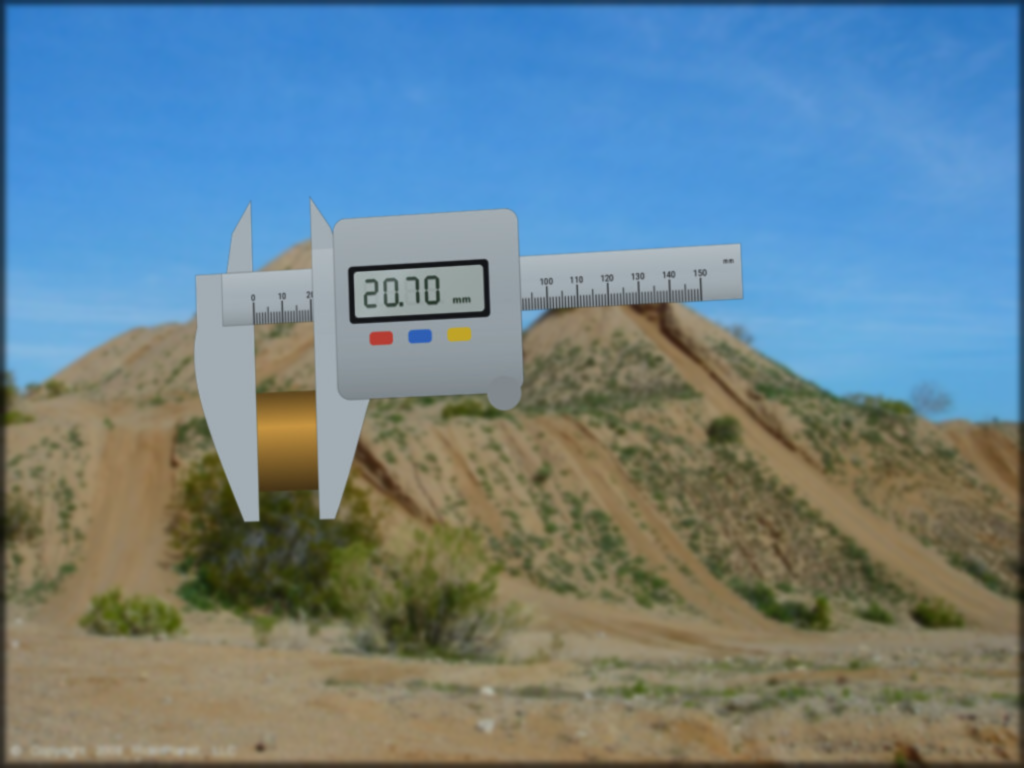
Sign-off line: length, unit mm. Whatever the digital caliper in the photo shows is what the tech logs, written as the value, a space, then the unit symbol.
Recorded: 20.70 mm
